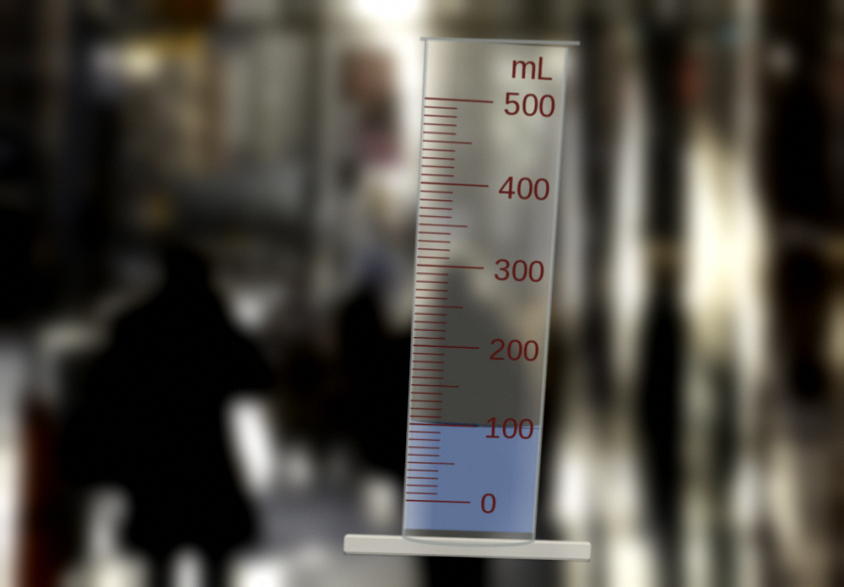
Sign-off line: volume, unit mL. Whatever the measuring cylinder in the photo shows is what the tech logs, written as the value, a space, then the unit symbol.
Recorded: 100 mL
